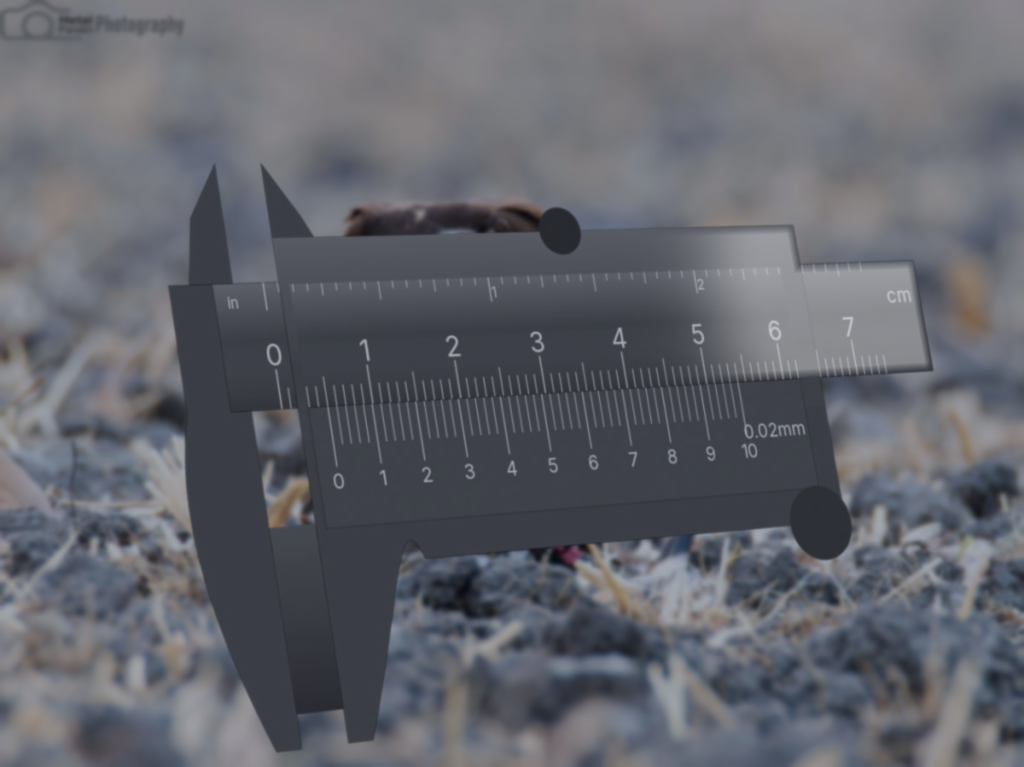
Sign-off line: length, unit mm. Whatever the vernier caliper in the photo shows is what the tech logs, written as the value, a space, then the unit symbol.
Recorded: 5.0 mm
